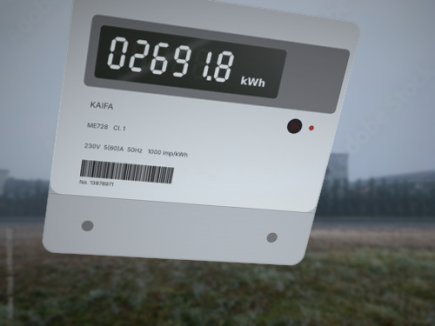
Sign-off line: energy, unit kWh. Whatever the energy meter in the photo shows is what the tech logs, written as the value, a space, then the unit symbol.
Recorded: 2691.8 kWh
